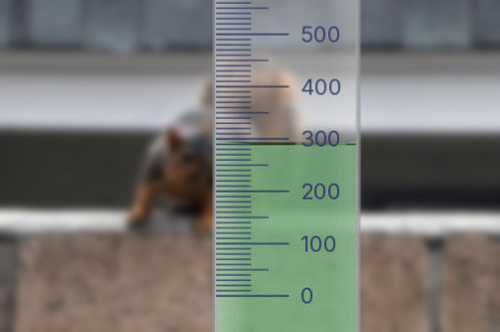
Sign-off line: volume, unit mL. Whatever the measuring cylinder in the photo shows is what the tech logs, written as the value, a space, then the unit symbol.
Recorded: 290 mL
